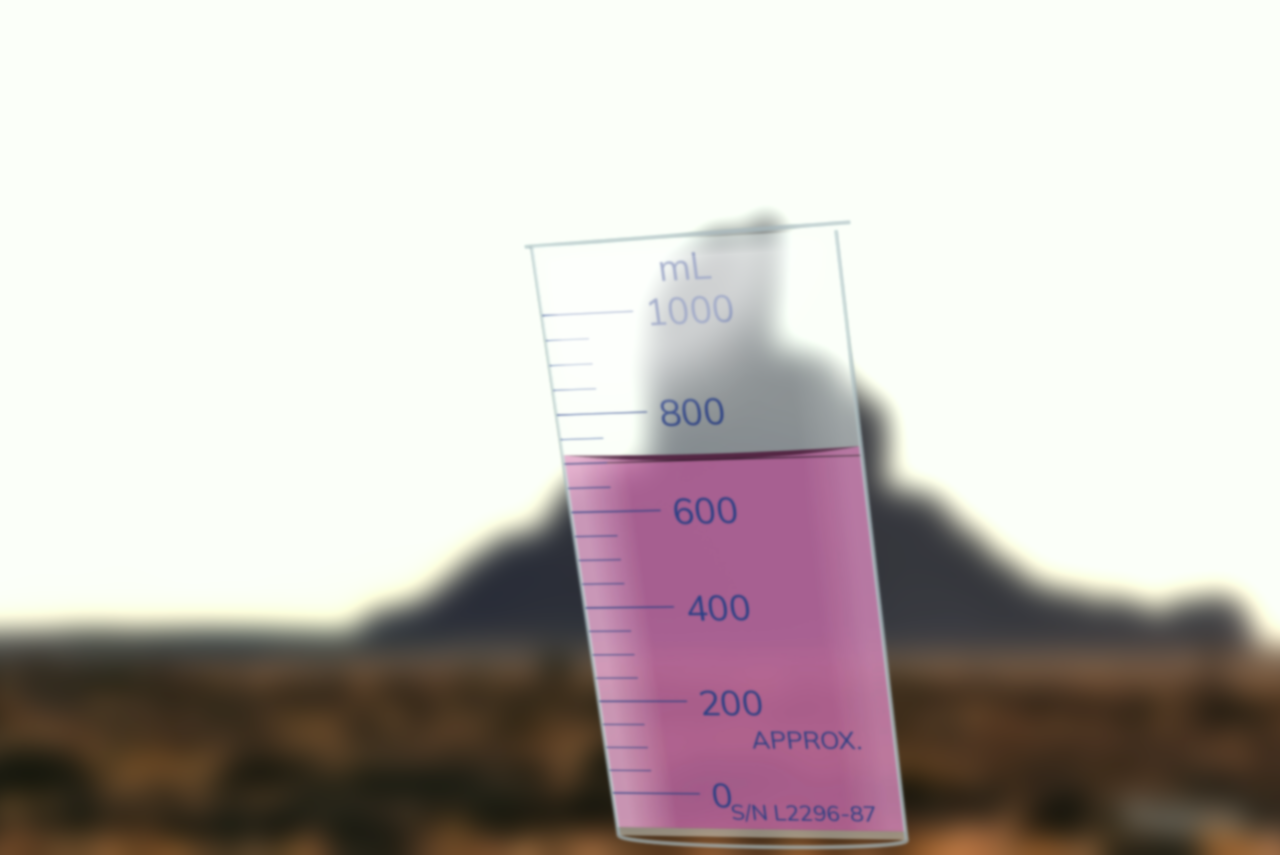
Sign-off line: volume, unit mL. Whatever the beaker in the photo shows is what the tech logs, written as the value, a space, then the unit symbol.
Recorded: 700 mL
